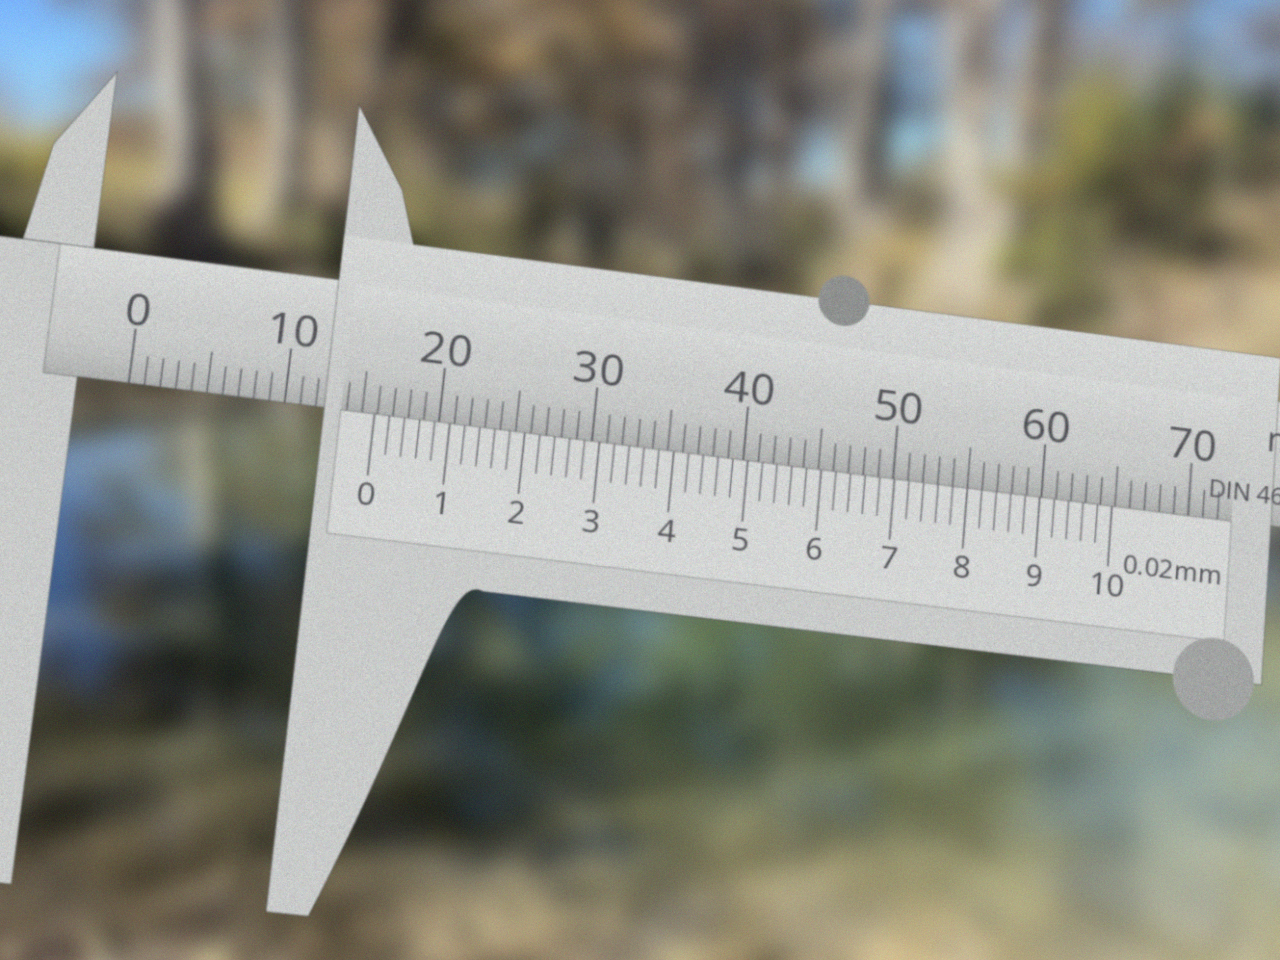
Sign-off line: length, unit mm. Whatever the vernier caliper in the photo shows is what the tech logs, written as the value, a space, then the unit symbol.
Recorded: 15.8 mm
